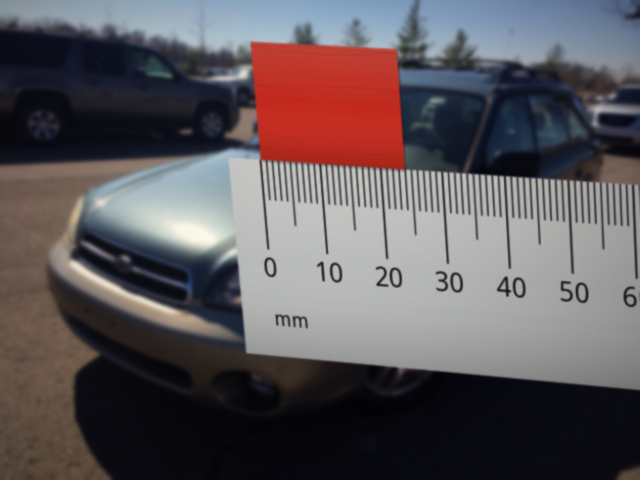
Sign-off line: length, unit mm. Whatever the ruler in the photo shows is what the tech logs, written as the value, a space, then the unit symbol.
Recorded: 24 mm
